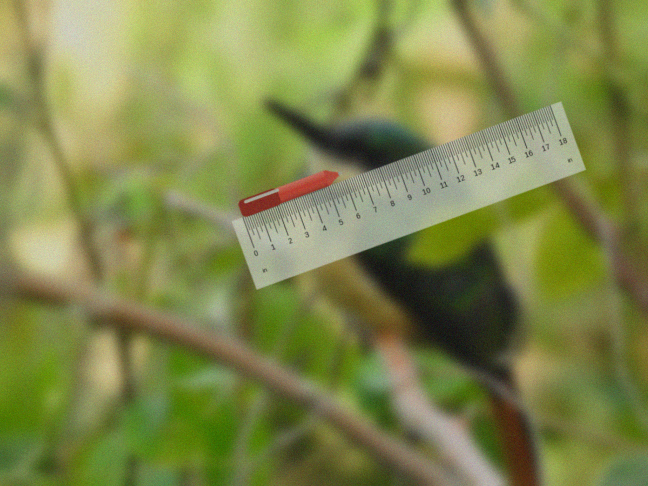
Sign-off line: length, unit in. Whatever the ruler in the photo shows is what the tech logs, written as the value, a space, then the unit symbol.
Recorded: 6 in
